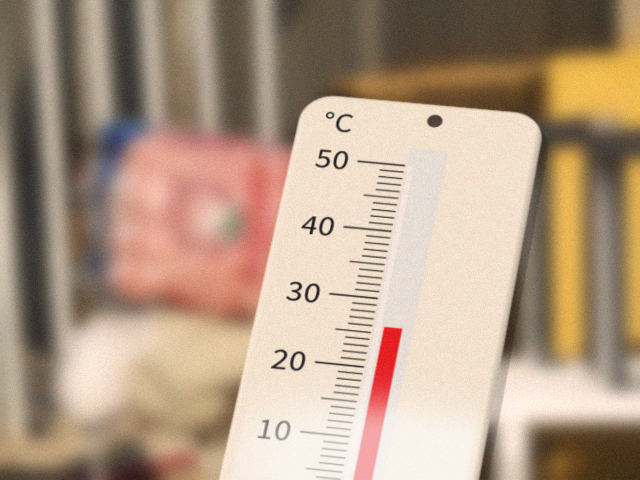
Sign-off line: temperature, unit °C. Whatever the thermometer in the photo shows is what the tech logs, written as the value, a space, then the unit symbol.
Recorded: 26 °C
